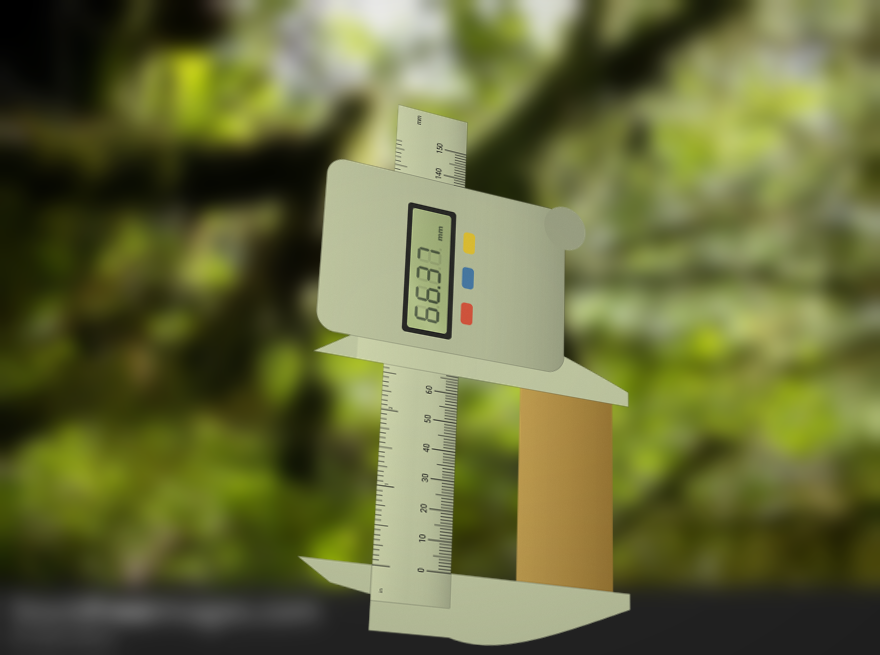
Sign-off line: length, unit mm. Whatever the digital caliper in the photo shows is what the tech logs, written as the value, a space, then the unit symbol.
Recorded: 66.37 mm
